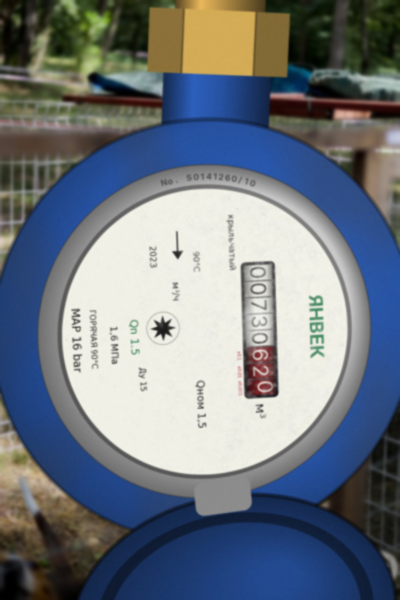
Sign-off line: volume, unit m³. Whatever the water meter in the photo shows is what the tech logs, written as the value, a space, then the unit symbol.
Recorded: 730.620 m³
